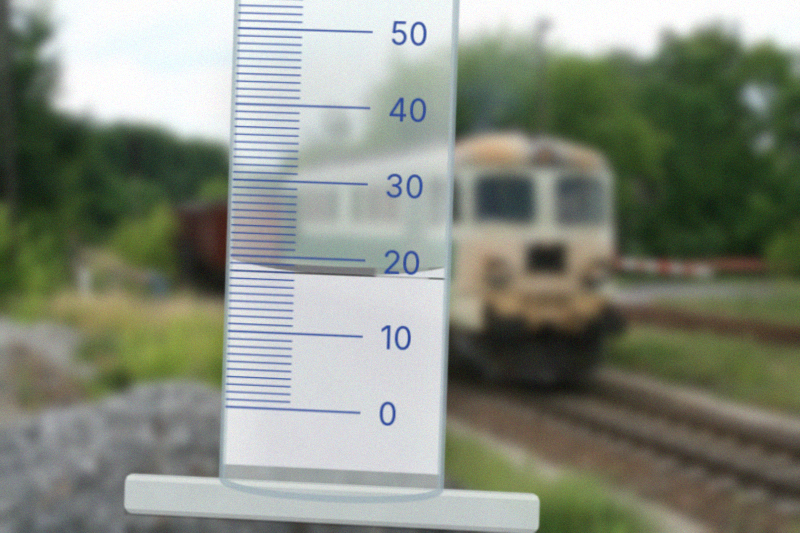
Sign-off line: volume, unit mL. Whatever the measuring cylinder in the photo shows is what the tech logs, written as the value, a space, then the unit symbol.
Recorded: 18 mL
